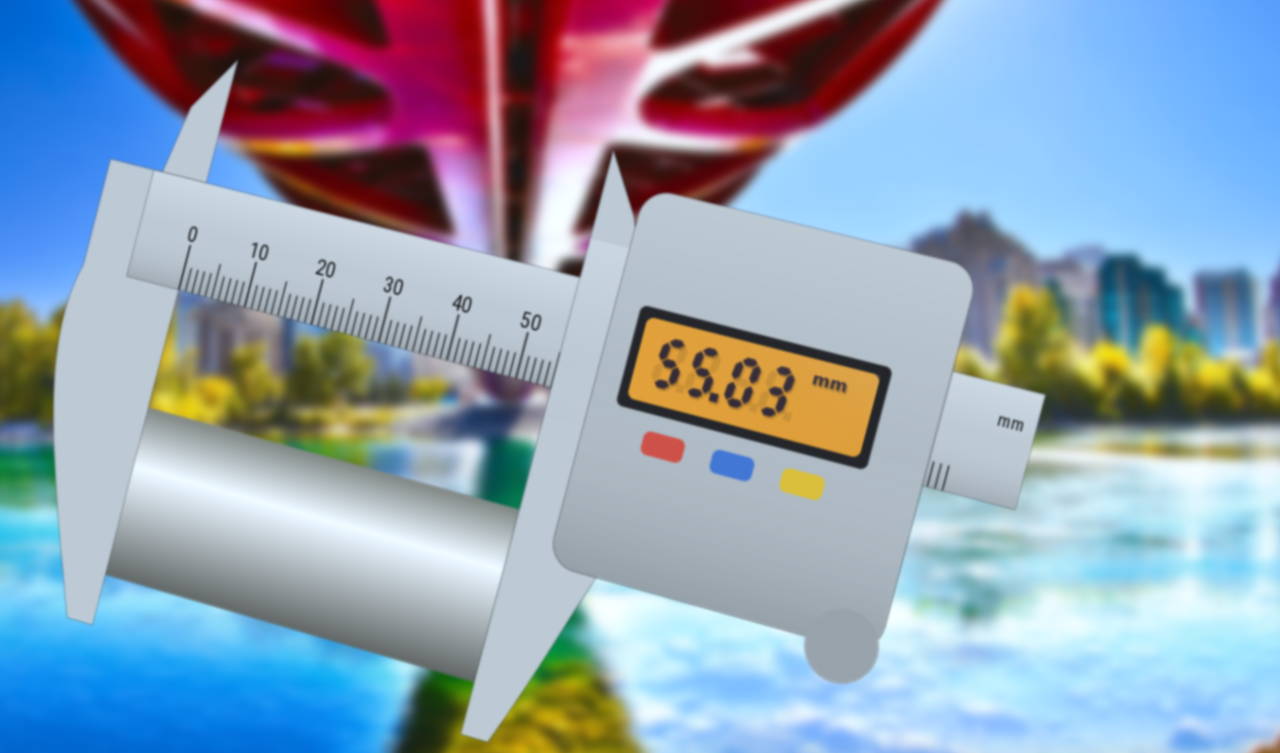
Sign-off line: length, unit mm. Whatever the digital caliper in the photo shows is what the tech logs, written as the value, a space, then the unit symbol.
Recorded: 55.03 mm
